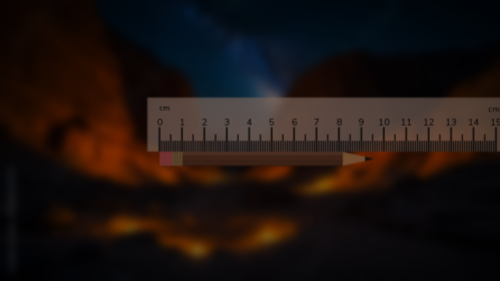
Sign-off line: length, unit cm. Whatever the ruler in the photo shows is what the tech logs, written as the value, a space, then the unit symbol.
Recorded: 9.5 cm
